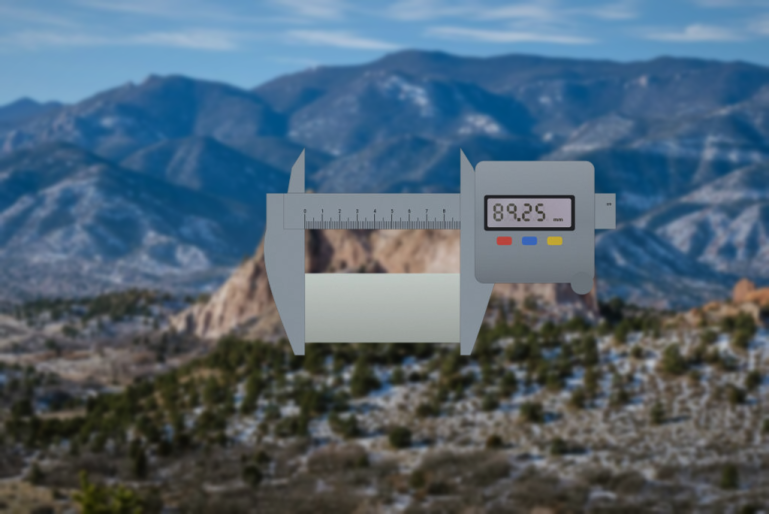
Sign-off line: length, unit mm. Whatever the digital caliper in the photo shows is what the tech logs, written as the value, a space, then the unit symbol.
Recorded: 89.25 mm
